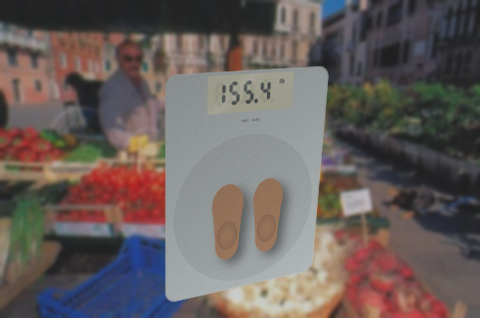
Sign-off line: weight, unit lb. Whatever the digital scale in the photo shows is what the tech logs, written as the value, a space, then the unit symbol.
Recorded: 155.4 lb
